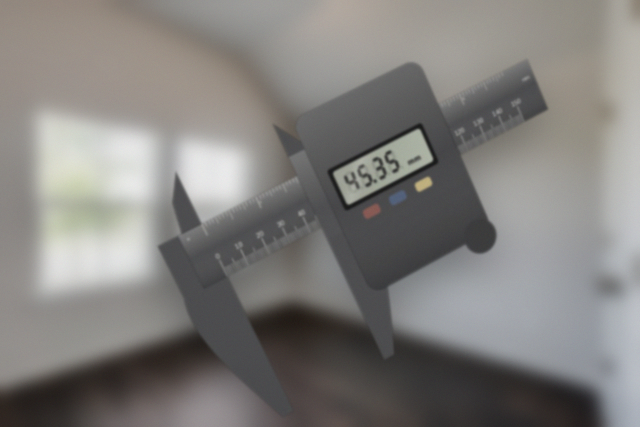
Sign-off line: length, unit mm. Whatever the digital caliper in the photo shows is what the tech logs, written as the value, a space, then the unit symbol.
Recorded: 45.35 mm
